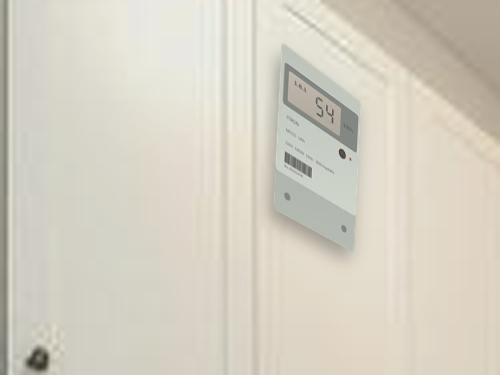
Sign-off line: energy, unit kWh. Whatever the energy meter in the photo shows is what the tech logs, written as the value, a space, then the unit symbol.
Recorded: 54 kWh
